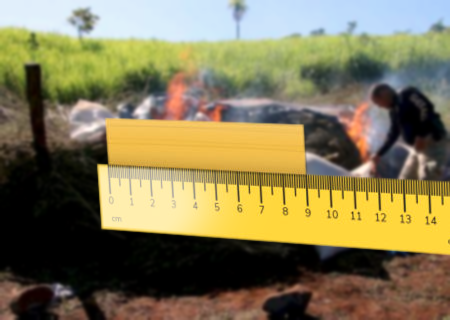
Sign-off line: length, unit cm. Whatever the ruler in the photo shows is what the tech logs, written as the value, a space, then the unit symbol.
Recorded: 9 cm
